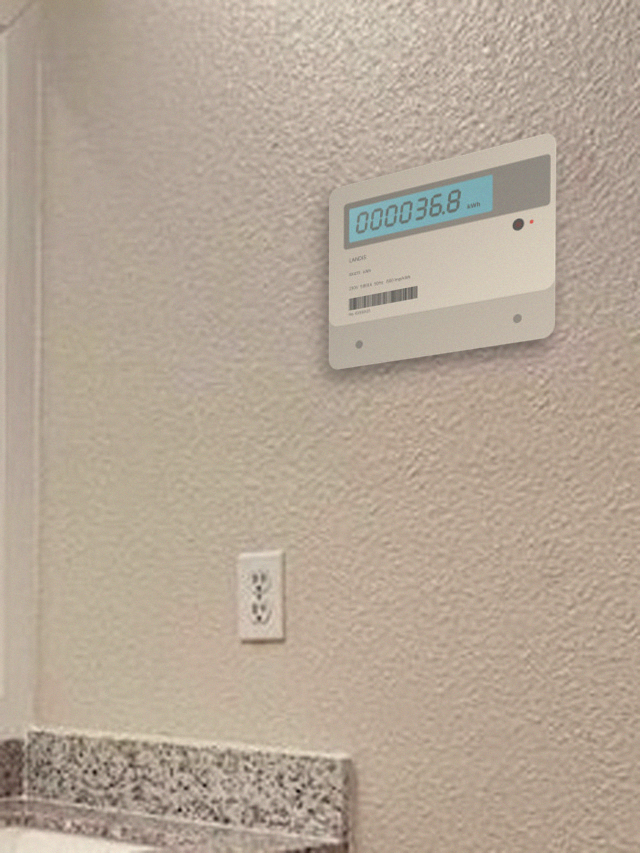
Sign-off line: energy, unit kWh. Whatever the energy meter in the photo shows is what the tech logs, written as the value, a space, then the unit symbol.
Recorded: 36.8 kWh
